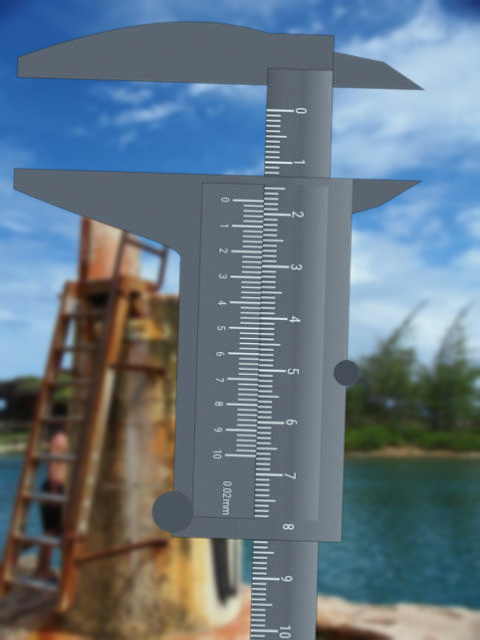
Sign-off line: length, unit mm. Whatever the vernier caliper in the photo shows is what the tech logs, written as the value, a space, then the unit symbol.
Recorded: 17.5 mm
